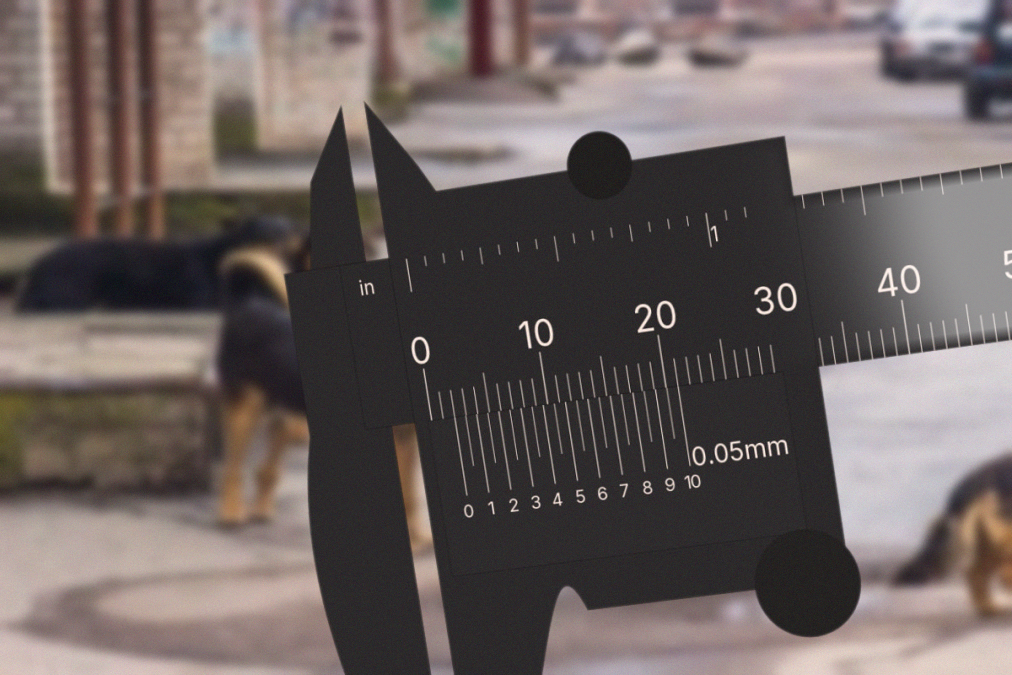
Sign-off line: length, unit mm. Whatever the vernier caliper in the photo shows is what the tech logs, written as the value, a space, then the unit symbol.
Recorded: 2.0 mm
